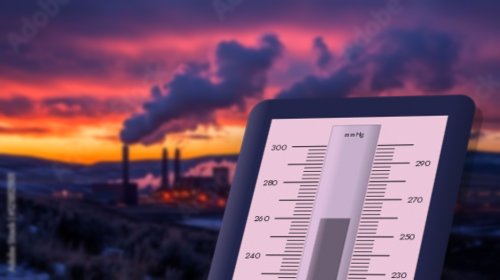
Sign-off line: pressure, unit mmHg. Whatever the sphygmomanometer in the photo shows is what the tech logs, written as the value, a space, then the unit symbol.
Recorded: 260 mmHg
